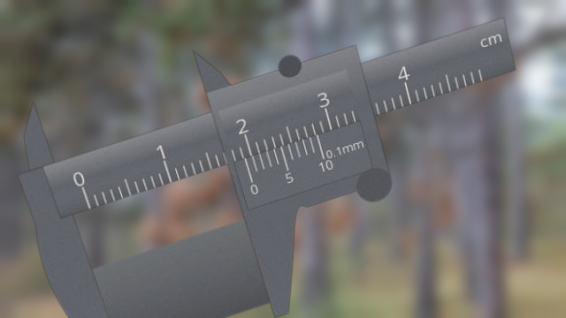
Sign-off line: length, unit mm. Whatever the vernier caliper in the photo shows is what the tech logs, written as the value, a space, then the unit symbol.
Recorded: 19.2 mm
